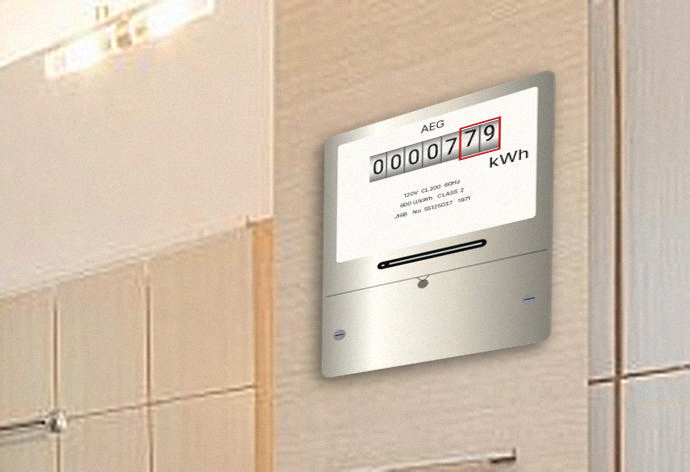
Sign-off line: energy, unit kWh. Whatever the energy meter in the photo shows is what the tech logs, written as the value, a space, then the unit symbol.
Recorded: 7.79 kWh
